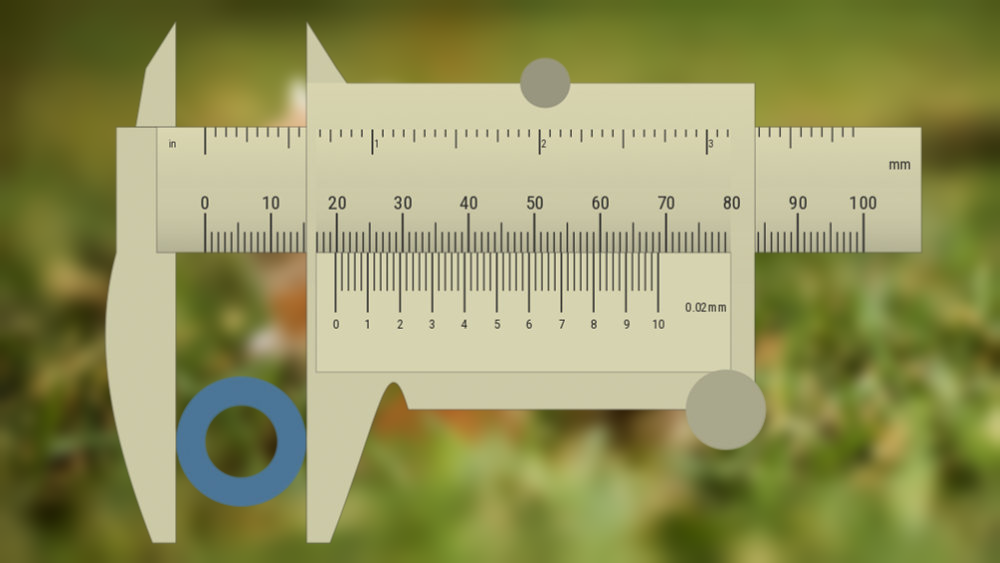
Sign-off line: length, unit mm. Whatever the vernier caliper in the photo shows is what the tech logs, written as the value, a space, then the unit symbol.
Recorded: 19.8 mm
